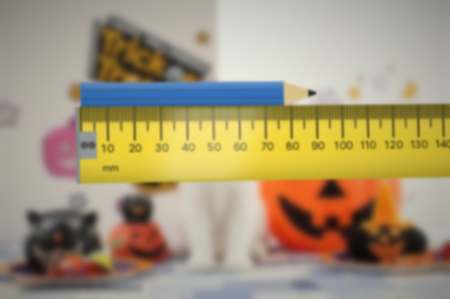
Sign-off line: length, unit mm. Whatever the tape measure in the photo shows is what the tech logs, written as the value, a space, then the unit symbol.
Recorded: 90 mm
